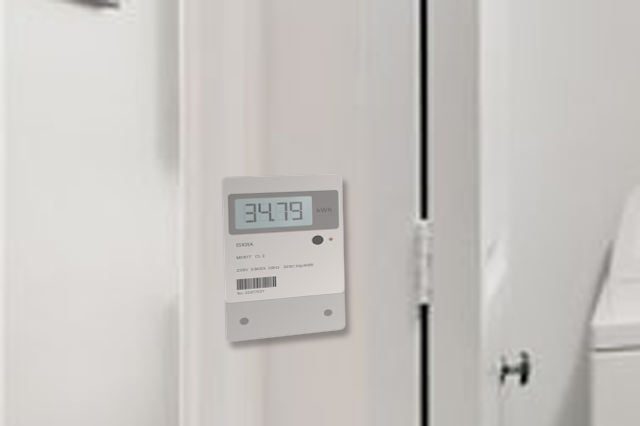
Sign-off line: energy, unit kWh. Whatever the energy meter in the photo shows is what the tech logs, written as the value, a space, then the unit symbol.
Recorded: 34.79 kWh
